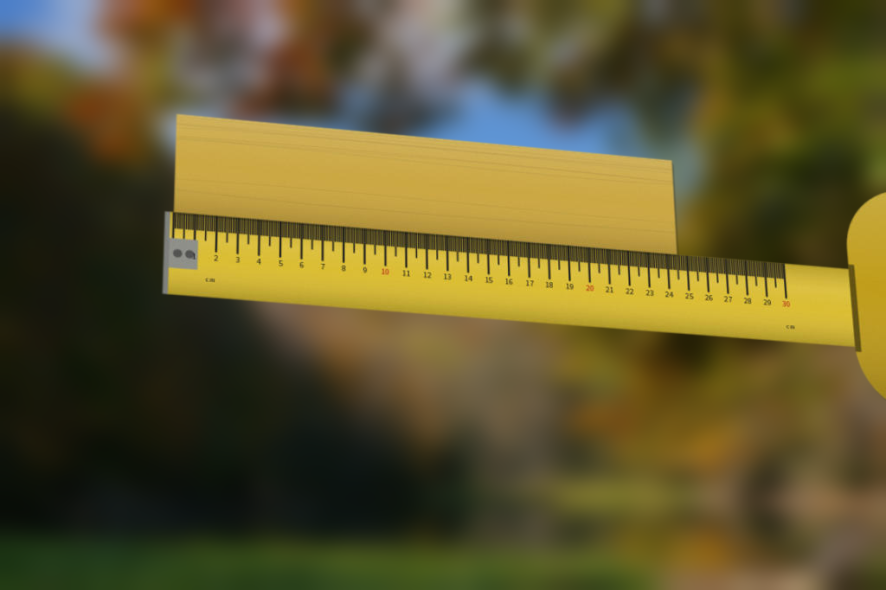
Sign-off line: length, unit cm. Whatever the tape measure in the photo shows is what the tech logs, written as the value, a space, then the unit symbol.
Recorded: 24.5 cm
